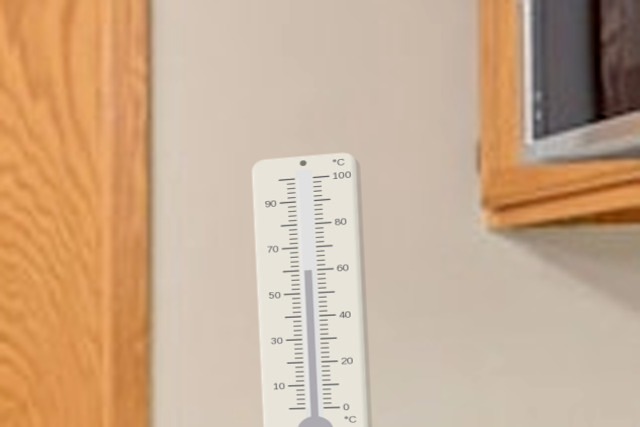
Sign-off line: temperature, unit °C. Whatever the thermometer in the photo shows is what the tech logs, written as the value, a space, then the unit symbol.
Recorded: 60 °C
